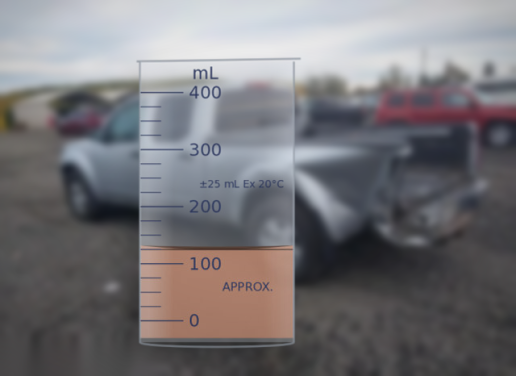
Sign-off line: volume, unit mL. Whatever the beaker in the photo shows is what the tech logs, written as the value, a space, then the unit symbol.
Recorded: 125 mL
